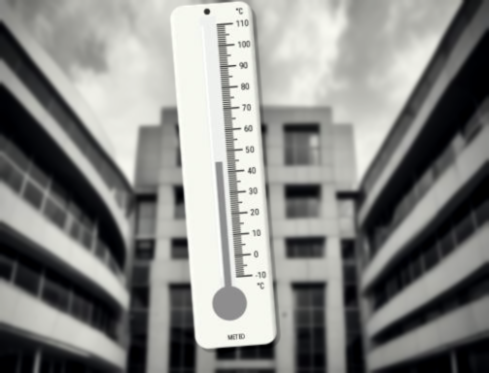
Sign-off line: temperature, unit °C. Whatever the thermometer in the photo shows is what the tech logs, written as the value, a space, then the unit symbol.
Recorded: 45 °C
